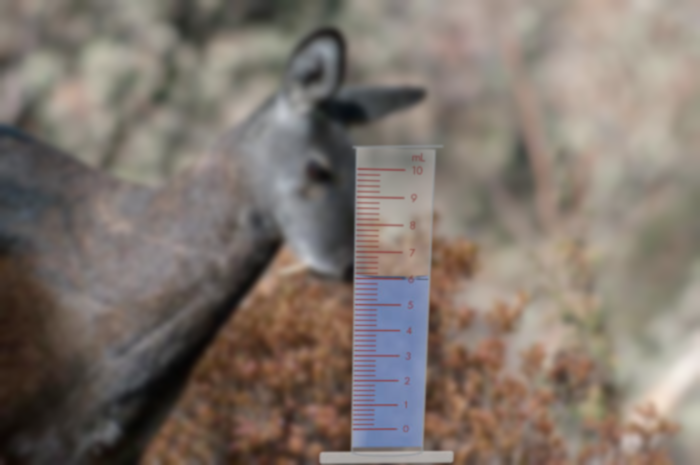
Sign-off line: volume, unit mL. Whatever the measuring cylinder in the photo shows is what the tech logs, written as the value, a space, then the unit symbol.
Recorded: 6 mL
